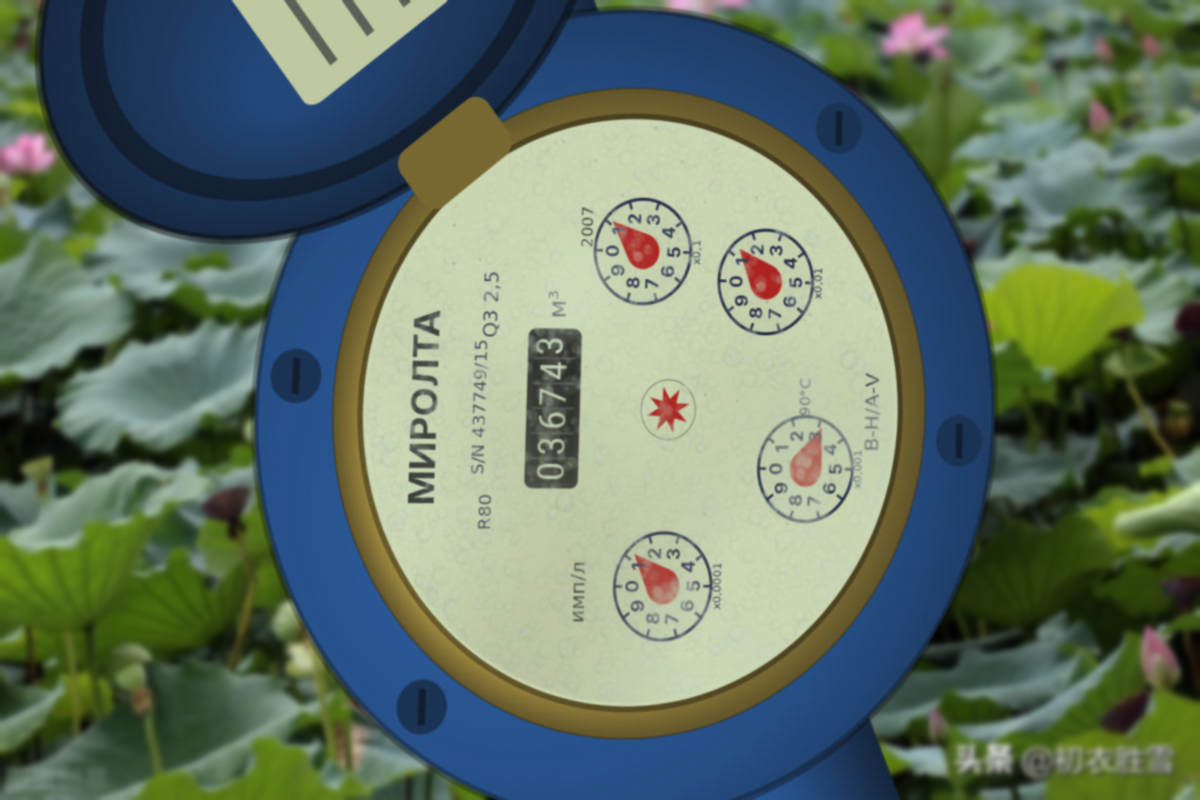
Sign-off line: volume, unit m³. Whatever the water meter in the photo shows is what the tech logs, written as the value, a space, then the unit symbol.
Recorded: 36743.1131 m³
